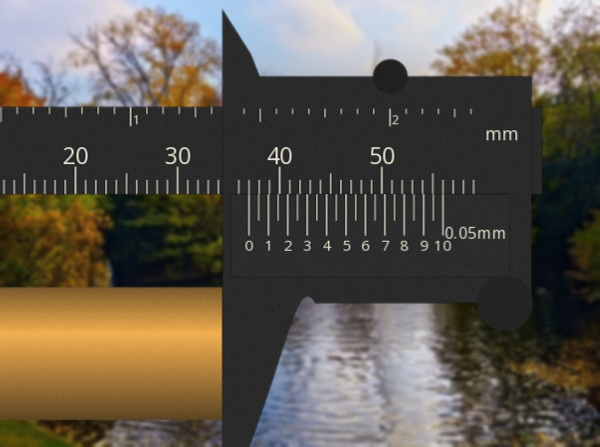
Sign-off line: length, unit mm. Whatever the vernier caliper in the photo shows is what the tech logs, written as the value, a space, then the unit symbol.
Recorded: 37.0 mm
